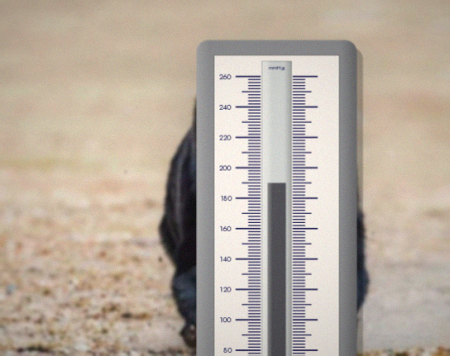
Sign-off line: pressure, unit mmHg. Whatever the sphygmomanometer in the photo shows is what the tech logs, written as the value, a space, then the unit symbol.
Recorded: 190 mmHg
